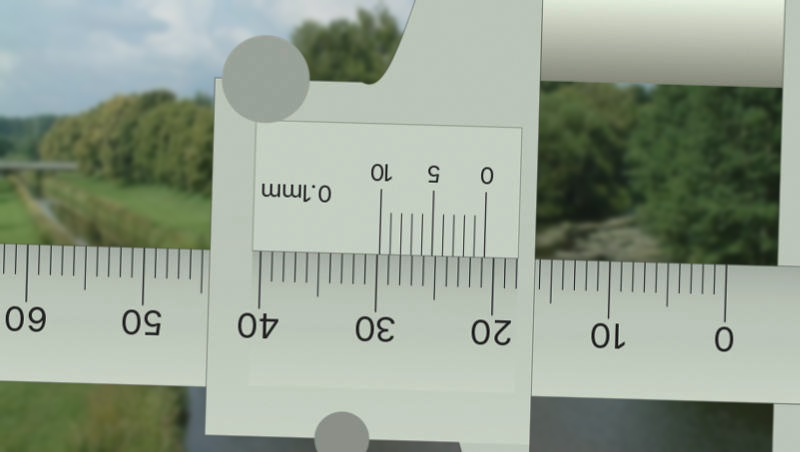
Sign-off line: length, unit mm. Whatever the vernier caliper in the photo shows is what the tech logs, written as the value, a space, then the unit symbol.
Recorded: 20.8 mm
